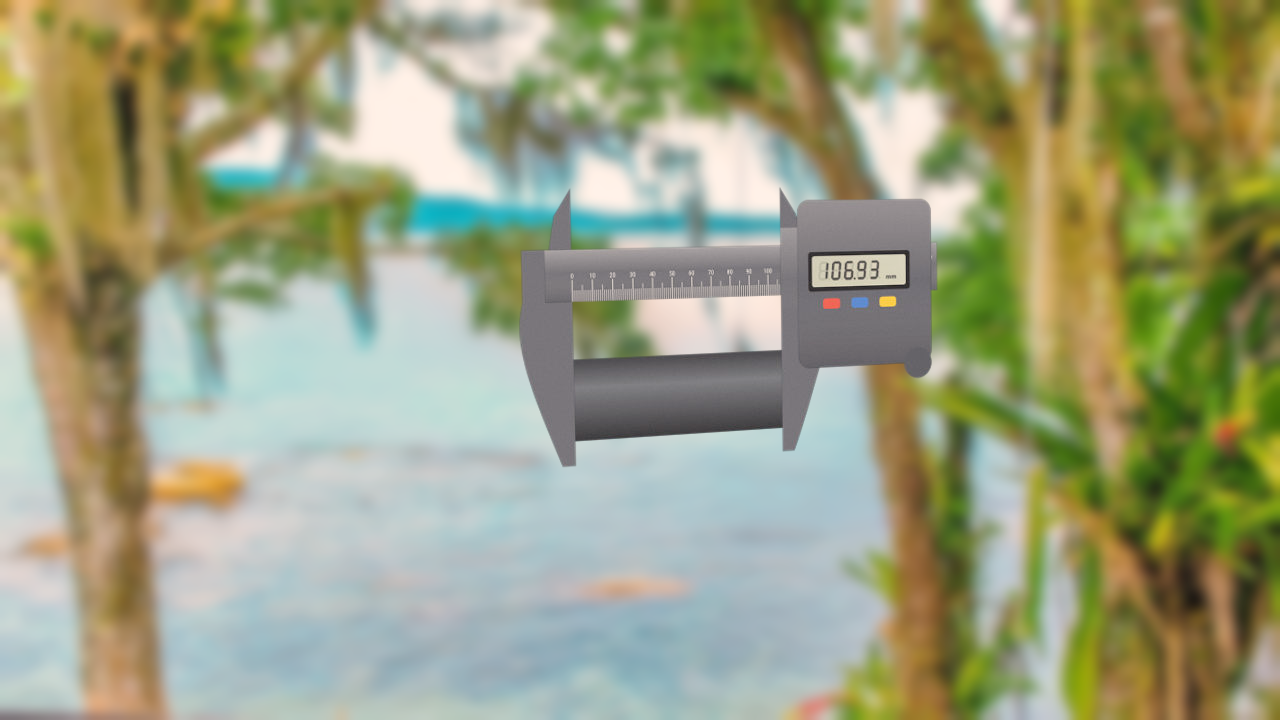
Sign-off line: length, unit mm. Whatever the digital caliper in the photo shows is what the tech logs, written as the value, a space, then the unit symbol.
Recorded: 106.93 mm
